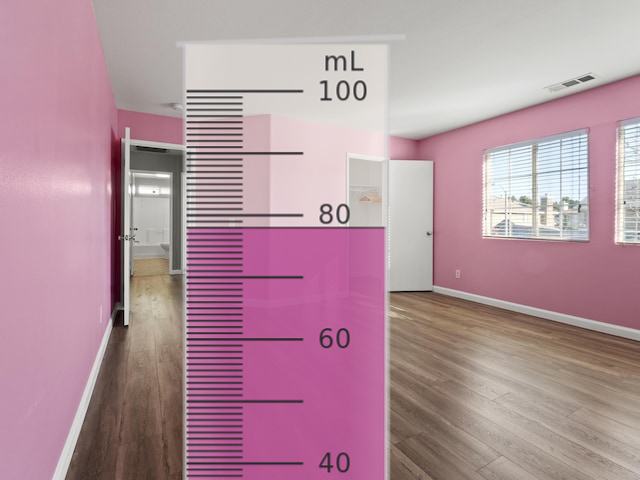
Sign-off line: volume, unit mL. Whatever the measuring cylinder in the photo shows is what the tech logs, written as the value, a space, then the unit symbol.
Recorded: 78 mL
